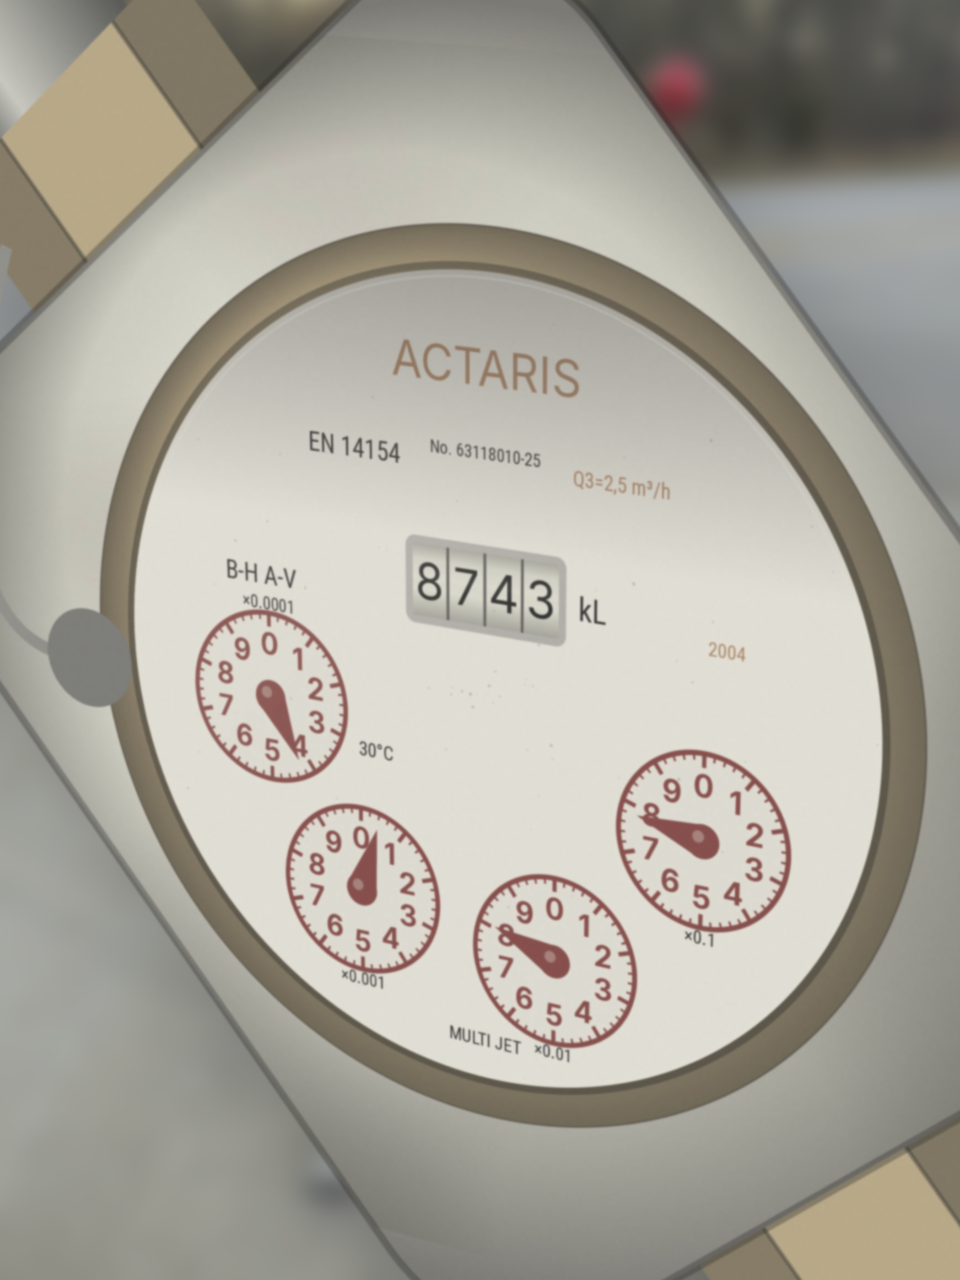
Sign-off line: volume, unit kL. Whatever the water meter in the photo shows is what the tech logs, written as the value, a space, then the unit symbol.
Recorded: 8743.7804 kL
